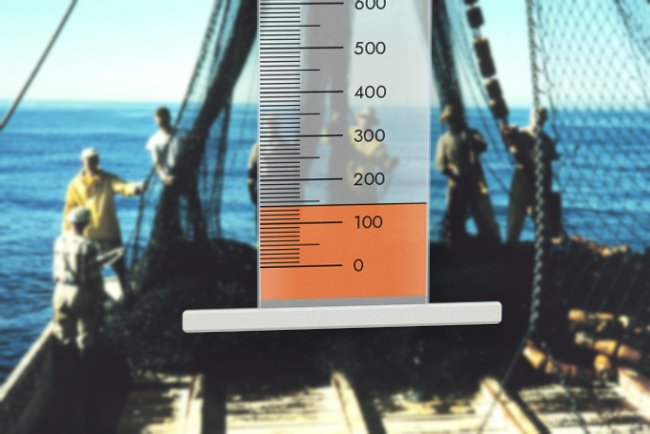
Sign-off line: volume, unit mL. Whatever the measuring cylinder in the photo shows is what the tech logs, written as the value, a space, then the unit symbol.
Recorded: 140 mL
